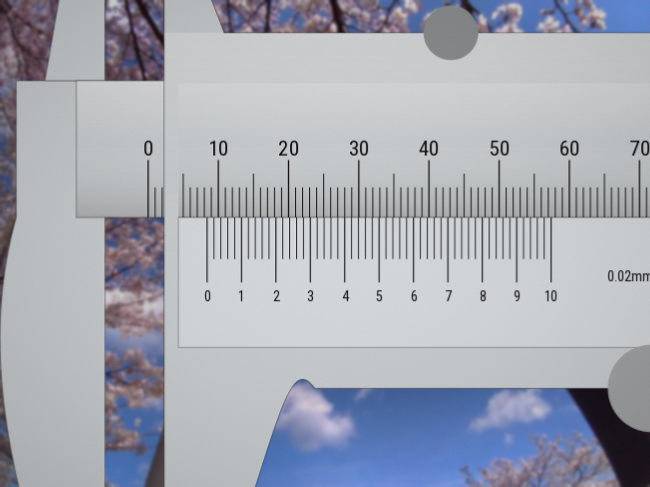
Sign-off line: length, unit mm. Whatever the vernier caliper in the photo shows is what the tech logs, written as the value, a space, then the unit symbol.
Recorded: 8.4 mm
